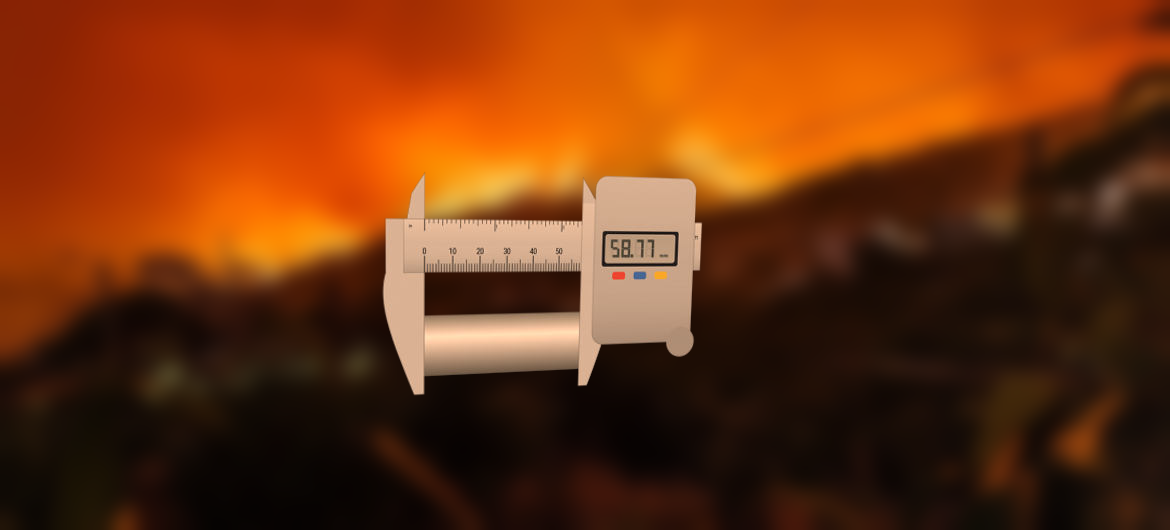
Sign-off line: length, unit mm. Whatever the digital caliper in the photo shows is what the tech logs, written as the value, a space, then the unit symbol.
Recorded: 58.77 mm
